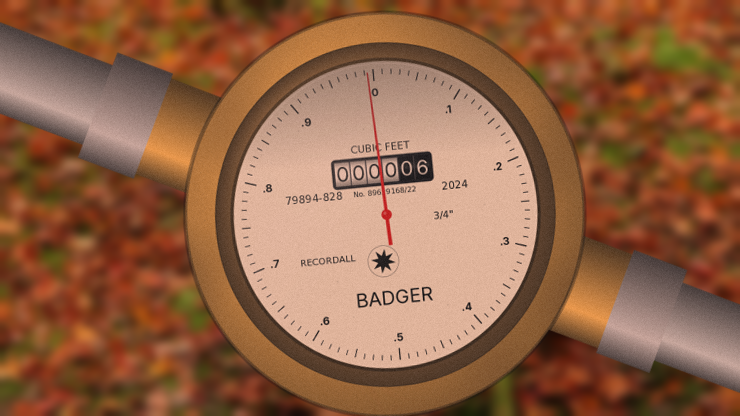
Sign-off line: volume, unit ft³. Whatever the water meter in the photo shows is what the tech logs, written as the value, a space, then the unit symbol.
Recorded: 5.99 ft³
